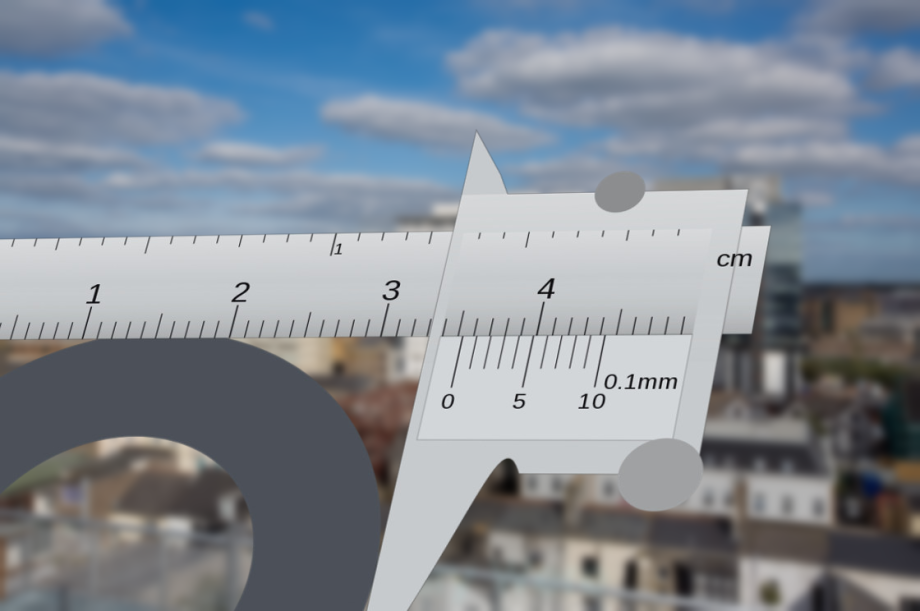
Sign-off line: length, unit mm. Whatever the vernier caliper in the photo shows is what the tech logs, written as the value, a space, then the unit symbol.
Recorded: 35.3 mm
